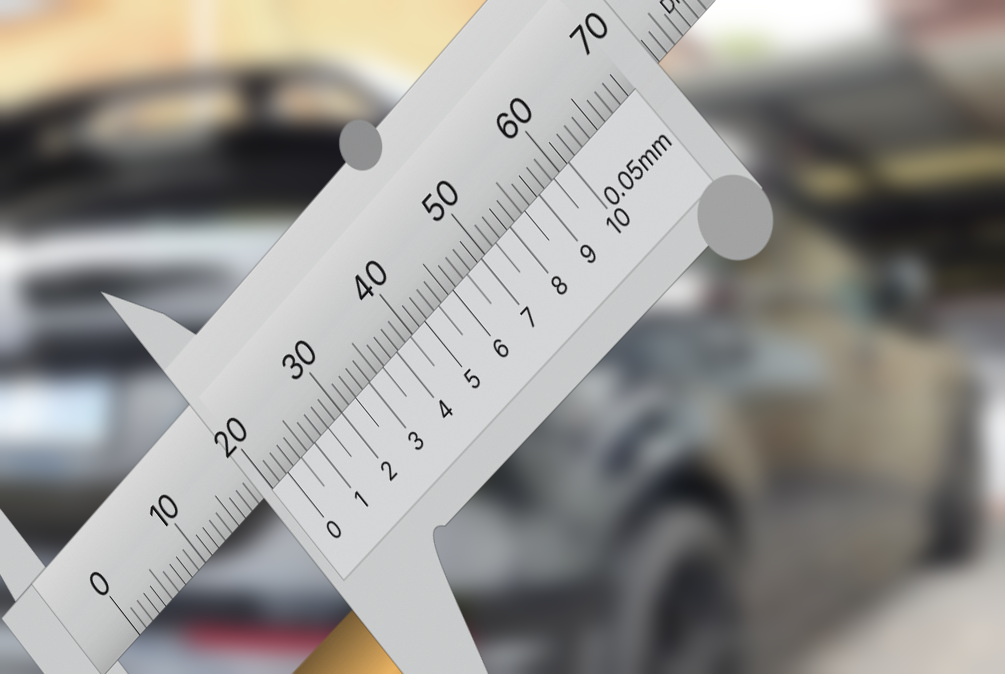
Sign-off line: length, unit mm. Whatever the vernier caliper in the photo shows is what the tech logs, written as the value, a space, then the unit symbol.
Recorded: 22.2 mm
